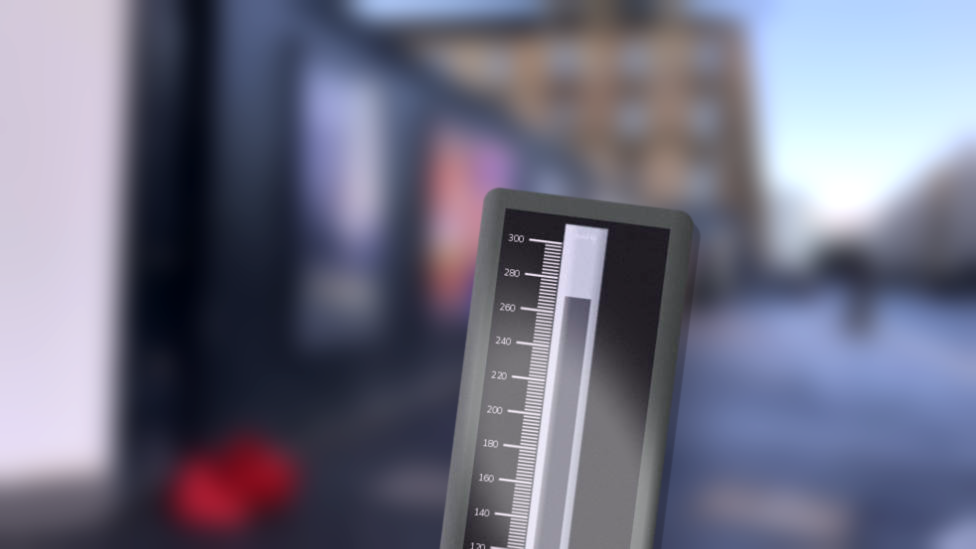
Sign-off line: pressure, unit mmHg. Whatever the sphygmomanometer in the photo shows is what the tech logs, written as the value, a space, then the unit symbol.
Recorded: 270 mmHg
